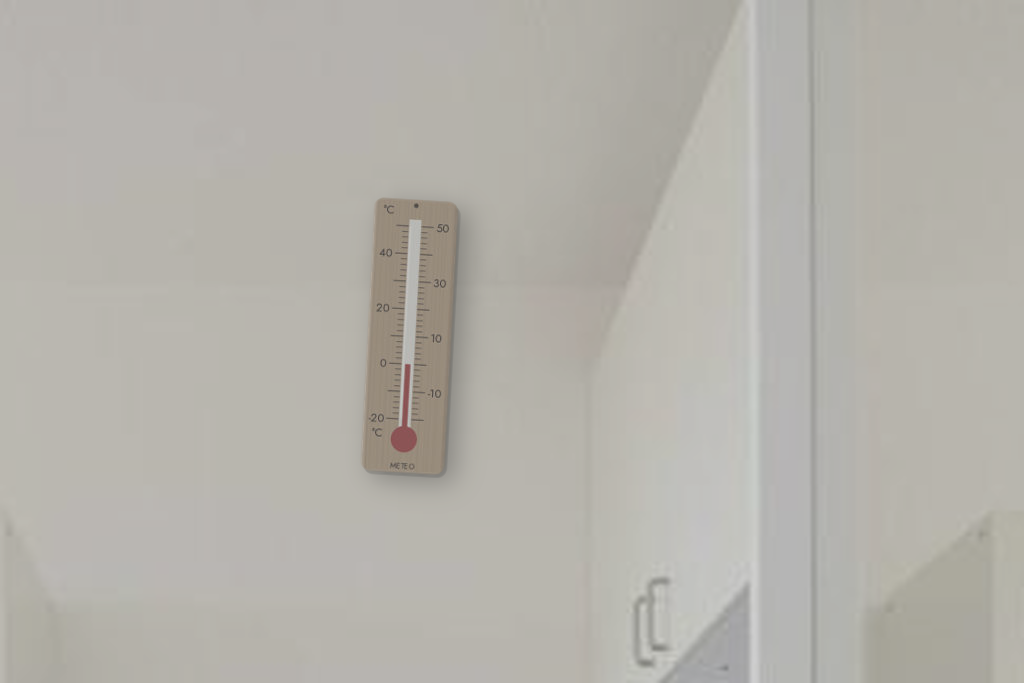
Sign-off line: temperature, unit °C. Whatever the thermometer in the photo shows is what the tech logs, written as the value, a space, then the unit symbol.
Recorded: 0 °C
